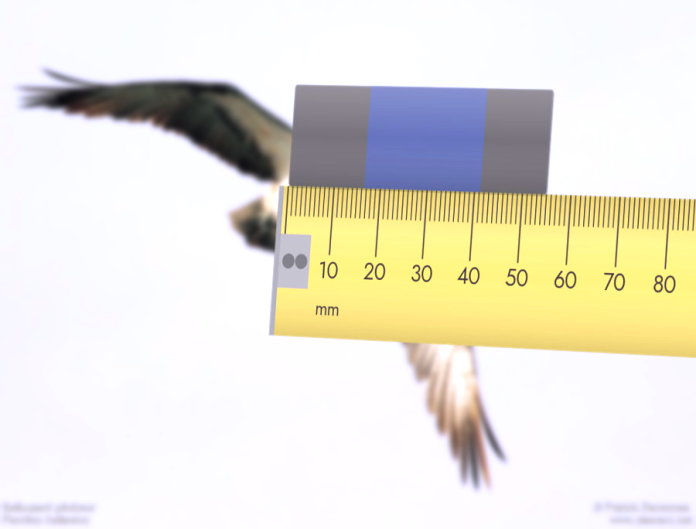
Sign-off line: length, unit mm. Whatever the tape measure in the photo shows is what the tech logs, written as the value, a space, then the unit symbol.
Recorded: 55 mm
